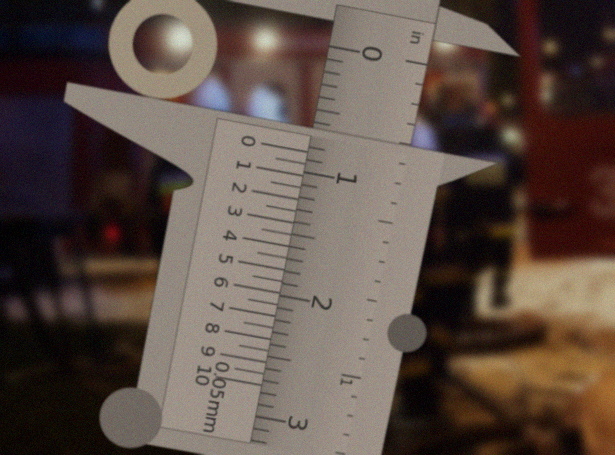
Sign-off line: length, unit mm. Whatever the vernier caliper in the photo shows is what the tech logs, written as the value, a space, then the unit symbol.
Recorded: 8.4 mm
